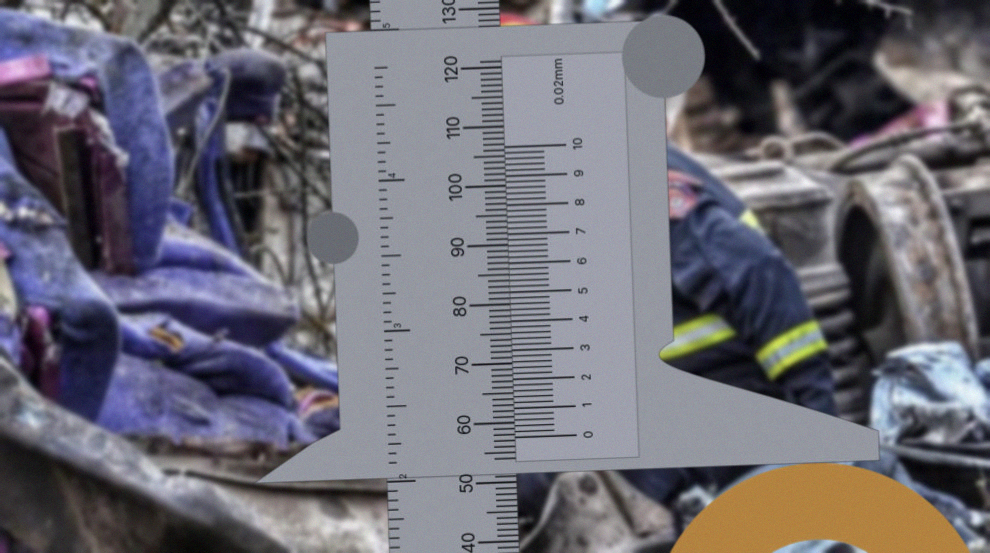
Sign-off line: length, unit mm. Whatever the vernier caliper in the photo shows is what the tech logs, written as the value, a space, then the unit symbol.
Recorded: 57.5 mm
